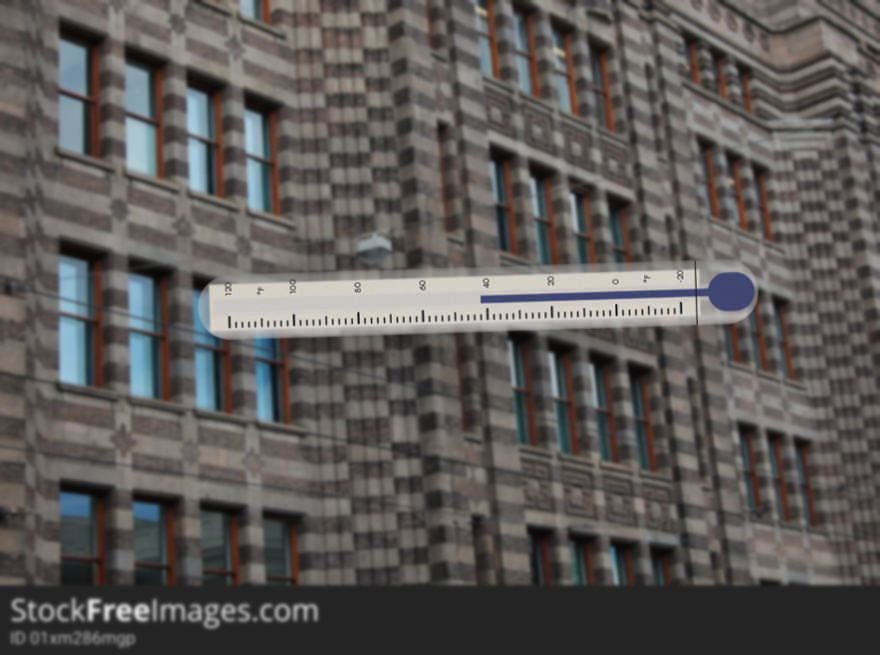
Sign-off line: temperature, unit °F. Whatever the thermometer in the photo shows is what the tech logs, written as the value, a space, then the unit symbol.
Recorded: 42 °F
